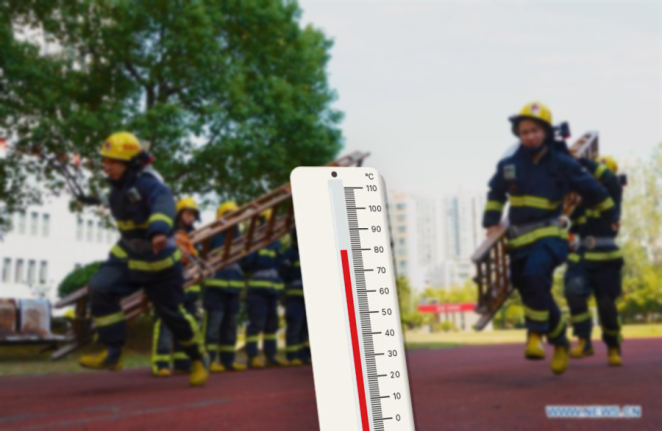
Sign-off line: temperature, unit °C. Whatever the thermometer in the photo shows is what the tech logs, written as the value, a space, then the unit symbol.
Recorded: 80 °C
